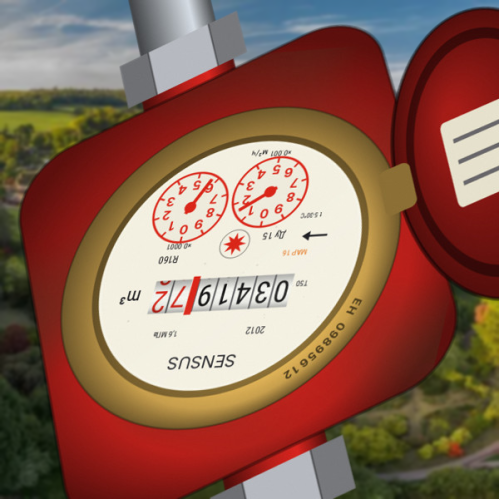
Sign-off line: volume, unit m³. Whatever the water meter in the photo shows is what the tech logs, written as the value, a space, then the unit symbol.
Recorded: 3419.7215 m³
